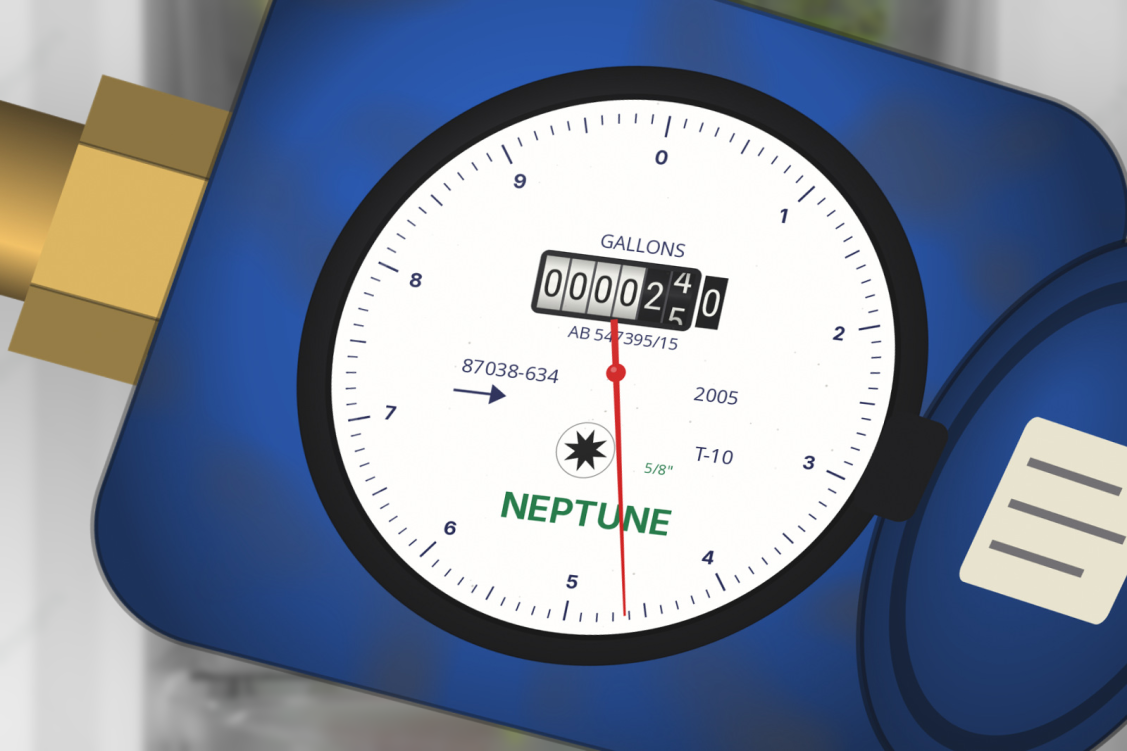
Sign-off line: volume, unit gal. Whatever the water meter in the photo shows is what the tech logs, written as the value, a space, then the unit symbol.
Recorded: 244.6 gal
